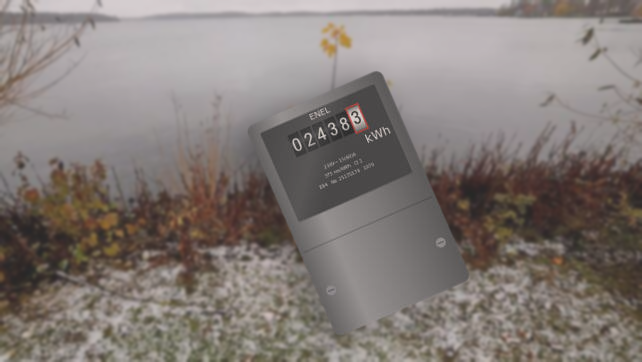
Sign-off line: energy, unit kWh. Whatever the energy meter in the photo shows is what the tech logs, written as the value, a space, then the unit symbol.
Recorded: 2438.3 kWh
